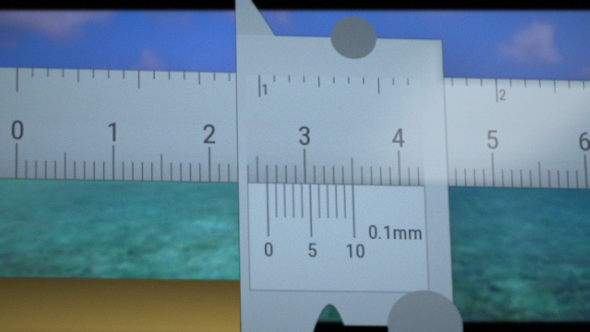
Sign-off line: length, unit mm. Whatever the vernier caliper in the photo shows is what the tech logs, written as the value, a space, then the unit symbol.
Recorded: 26.0 mm
